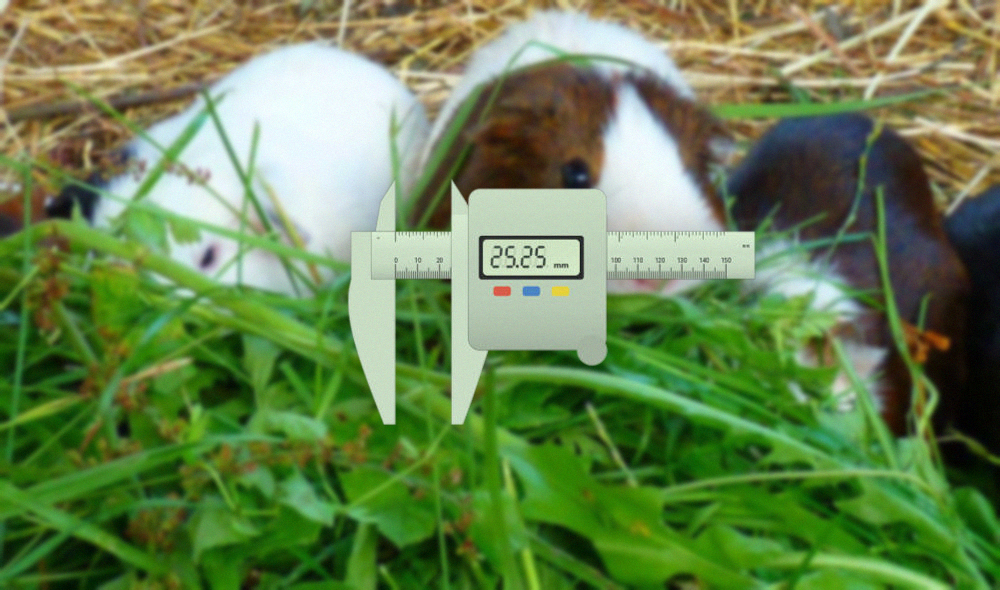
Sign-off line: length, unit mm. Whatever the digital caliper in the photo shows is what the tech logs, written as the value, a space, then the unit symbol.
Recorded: 25.25 mm
